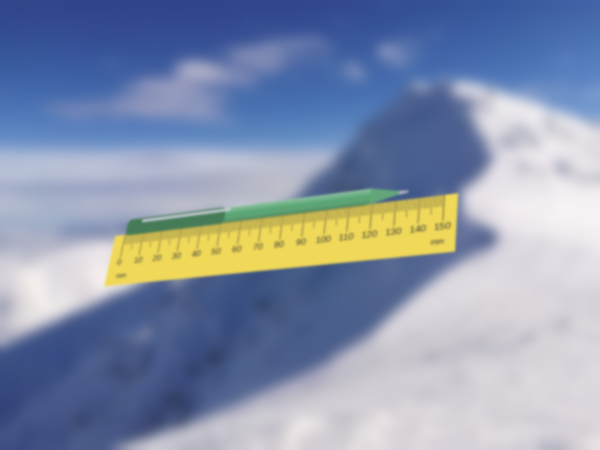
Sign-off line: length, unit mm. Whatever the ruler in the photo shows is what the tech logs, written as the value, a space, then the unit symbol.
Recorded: 135 mm
